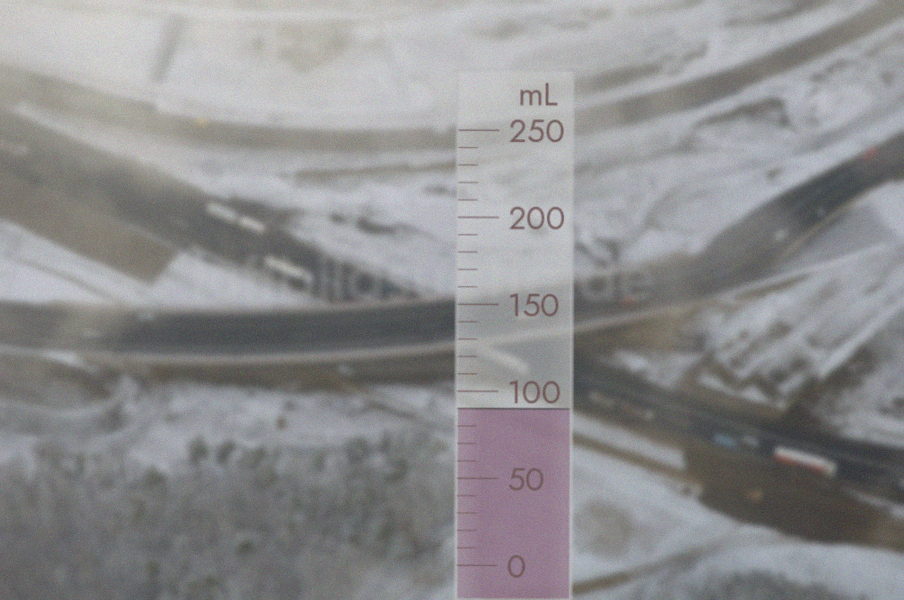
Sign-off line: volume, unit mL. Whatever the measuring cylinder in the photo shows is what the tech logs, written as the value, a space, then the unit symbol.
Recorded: 90 mL
